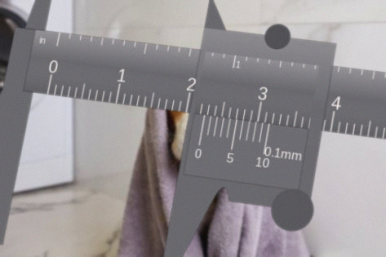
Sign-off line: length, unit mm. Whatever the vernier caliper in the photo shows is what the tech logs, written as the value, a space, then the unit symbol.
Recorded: 22.6 mm
